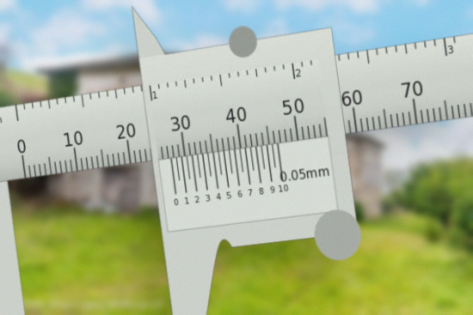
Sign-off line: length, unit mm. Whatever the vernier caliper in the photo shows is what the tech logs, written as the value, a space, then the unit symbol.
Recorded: 27.5 mm
